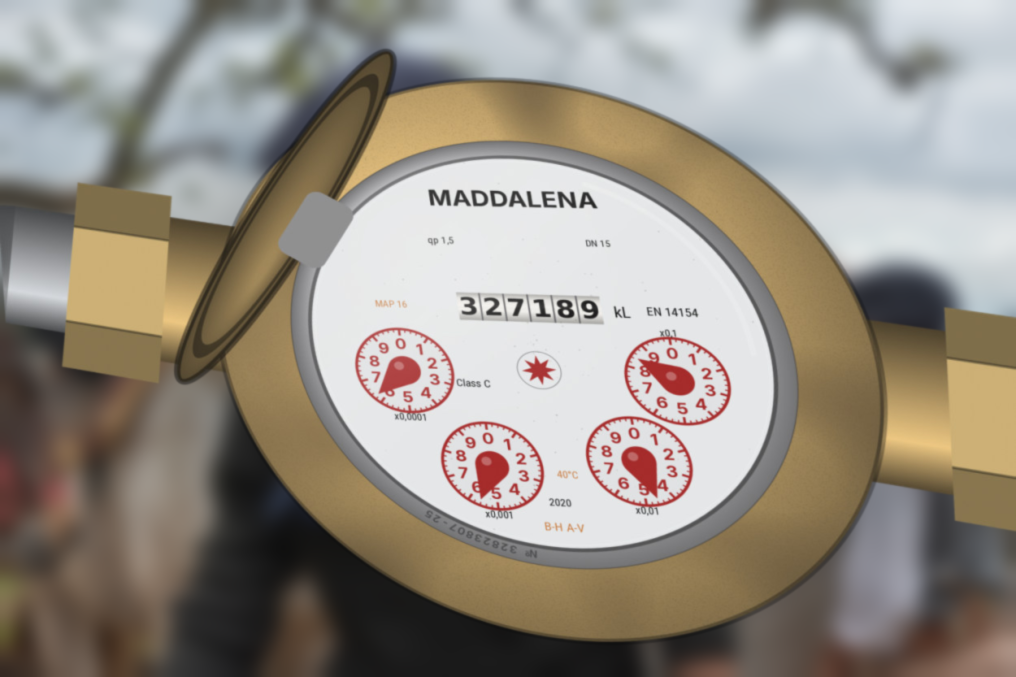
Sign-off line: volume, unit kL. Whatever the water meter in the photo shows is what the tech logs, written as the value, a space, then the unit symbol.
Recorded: 327189.8456 kL
